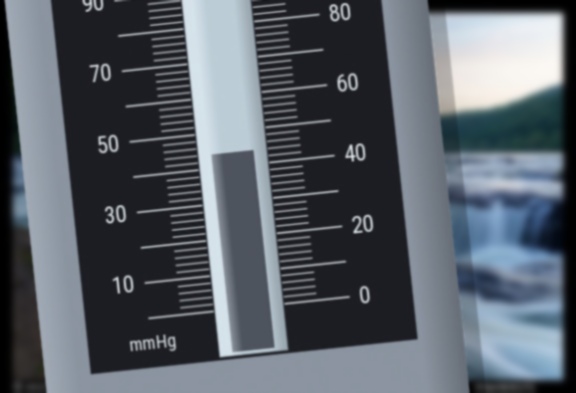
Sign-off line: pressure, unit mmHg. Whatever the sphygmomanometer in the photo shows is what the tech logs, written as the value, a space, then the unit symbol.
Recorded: 44 mmHg
